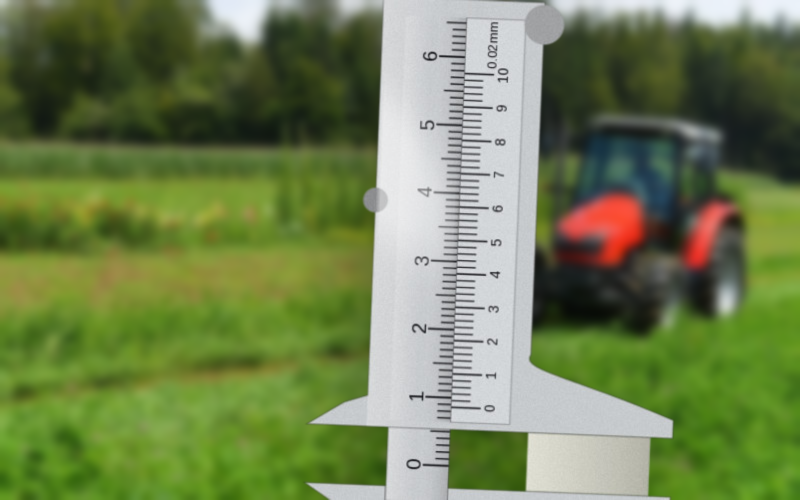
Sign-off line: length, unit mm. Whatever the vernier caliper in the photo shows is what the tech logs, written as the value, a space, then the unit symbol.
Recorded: 8.6 mm
